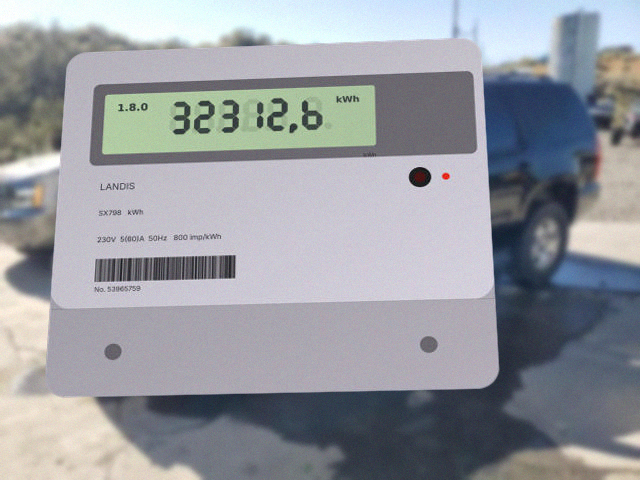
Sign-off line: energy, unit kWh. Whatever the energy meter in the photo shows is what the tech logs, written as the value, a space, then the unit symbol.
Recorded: 32312.6 kWh
